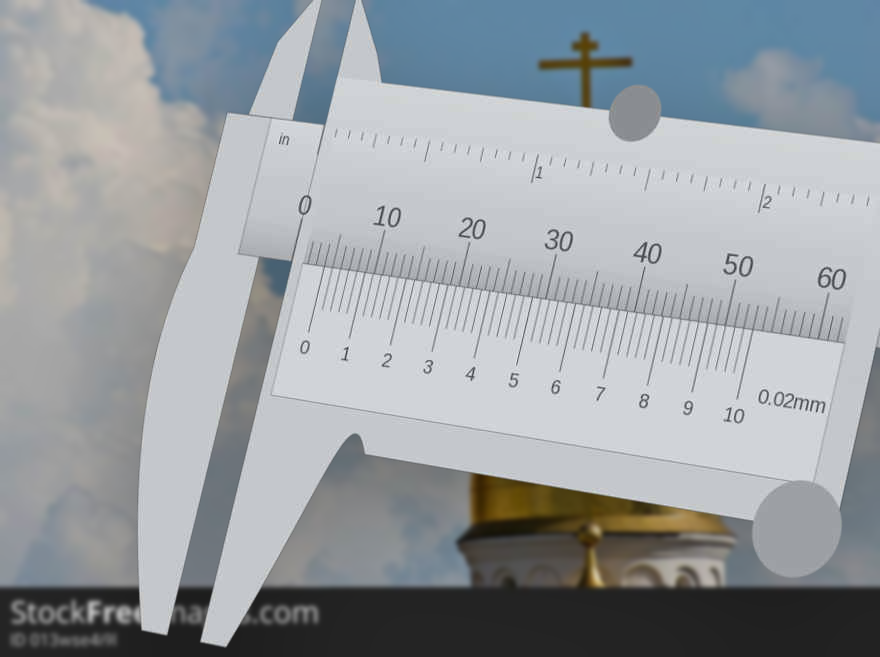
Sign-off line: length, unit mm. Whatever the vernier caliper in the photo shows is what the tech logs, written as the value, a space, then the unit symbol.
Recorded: 4.0 mm
